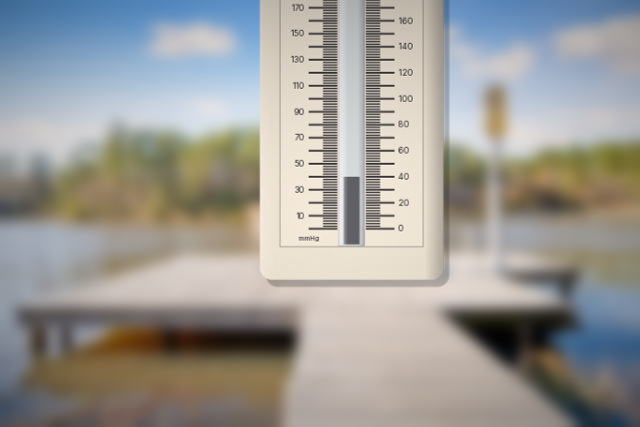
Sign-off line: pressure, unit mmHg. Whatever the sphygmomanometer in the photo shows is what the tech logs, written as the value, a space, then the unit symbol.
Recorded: 40 mmHg
